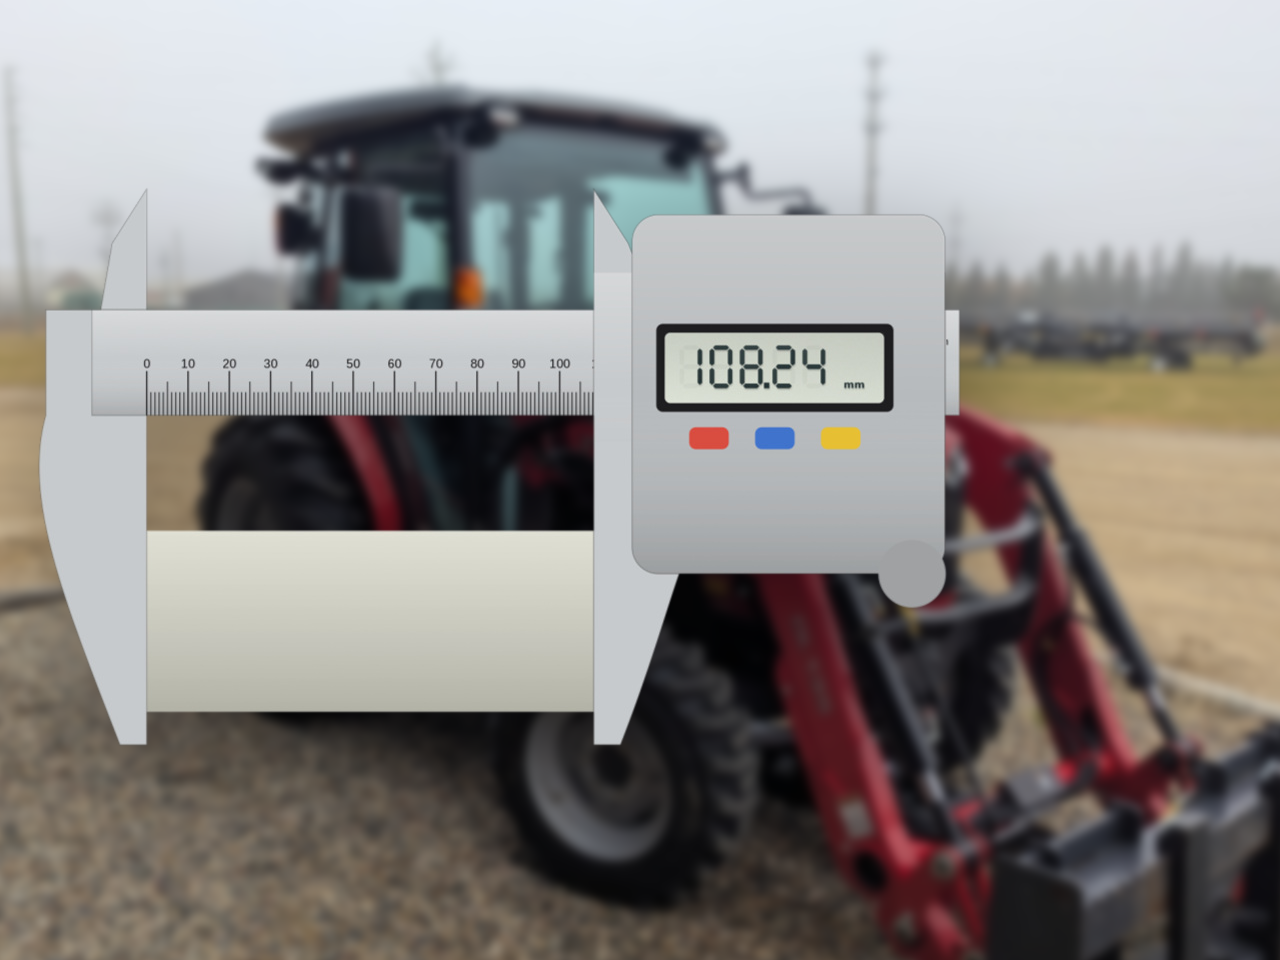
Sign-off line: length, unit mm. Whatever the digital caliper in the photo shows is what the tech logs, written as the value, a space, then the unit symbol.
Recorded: 108.24 mm
